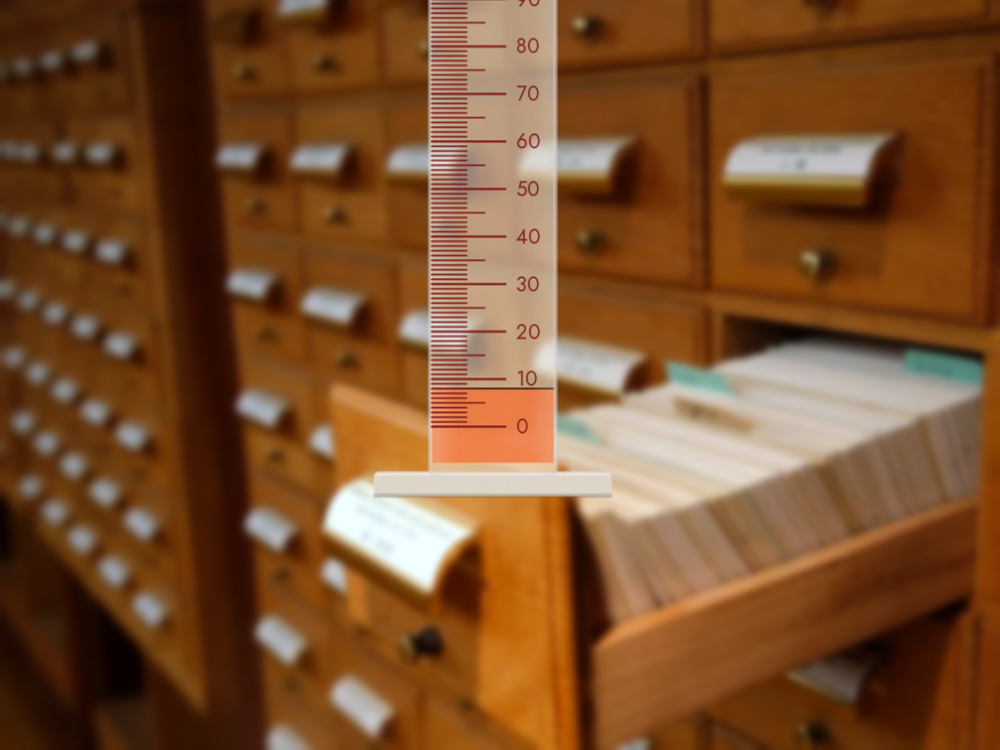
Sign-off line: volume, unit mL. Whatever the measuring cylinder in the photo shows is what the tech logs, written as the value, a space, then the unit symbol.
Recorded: 8 mL
